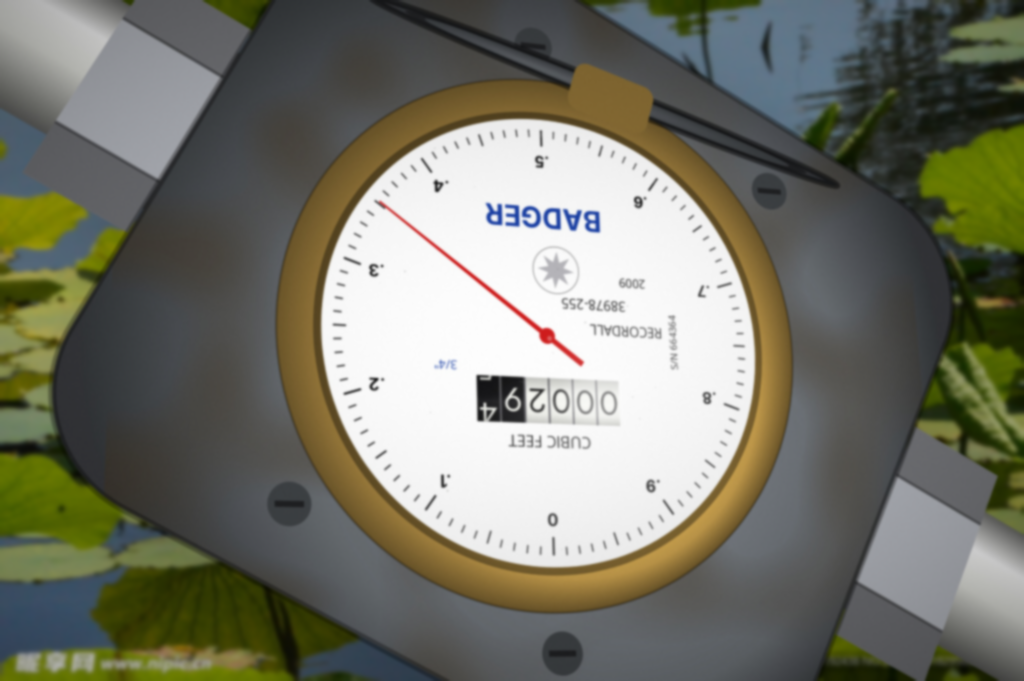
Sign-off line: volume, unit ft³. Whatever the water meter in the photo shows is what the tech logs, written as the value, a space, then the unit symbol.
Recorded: 294.35 ft³
